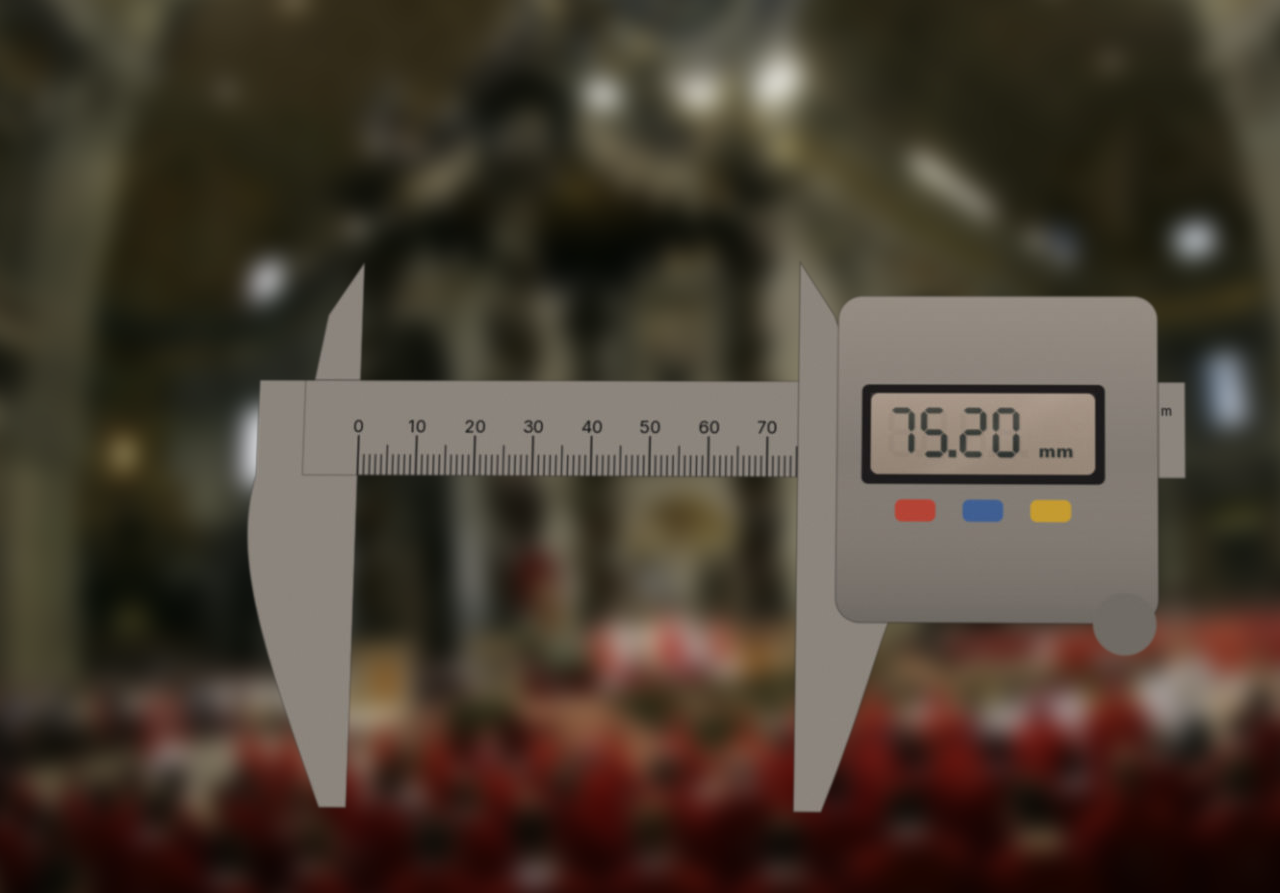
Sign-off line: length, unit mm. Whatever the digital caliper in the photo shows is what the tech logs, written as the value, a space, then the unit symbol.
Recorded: 75.20 mm
